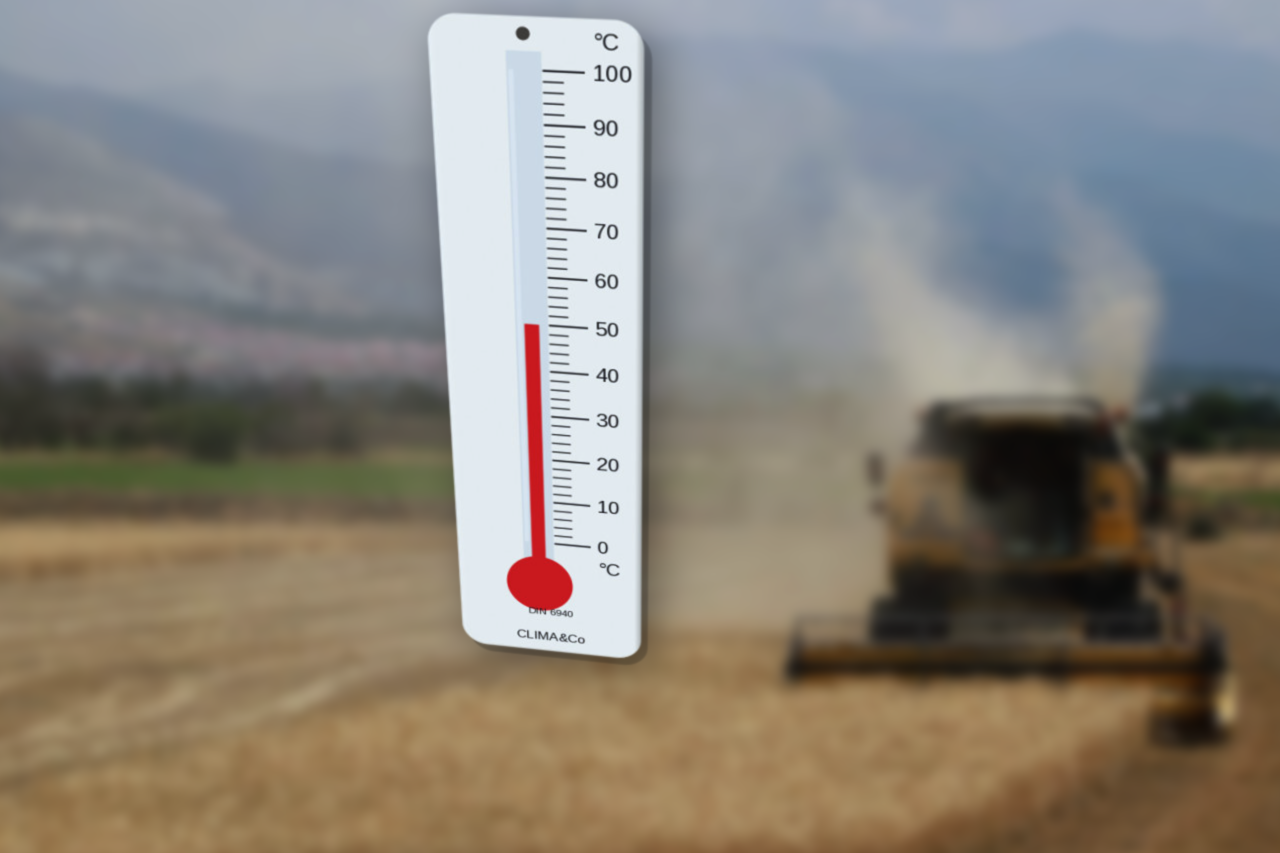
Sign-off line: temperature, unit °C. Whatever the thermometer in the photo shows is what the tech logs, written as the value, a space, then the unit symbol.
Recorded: 50 °C
